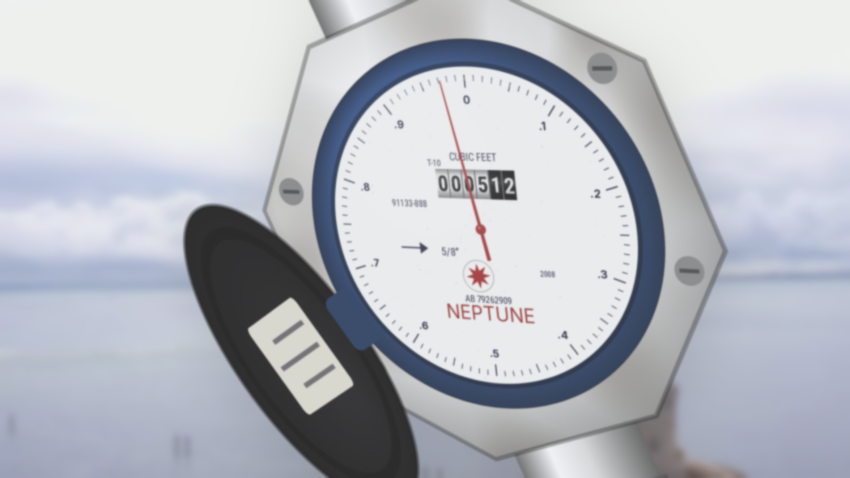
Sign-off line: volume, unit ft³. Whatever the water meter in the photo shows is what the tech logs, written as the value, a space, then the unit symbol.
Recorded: 511.97 ft³
